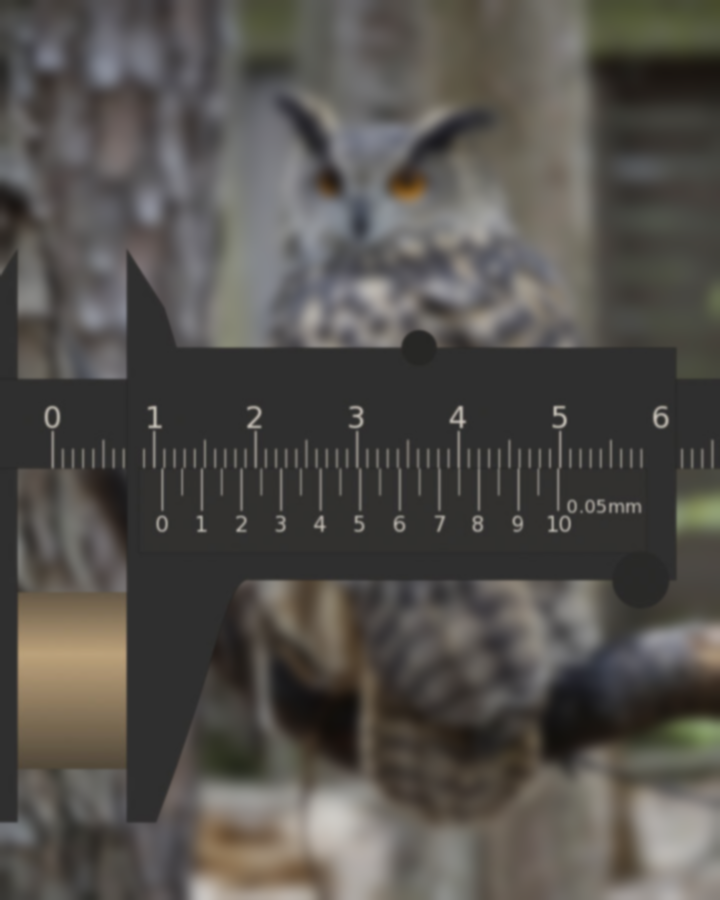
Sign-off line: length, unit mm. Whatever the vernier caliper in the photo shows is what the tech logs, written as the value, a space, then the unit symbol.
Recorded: 10.8 mm
